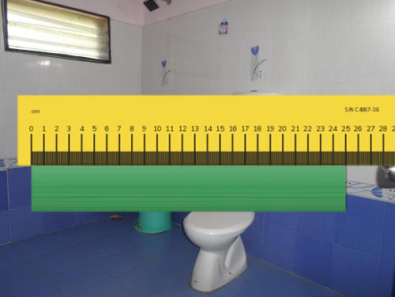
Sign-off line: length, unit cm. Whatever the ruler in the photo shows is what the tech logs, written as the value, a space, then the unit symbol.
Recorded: 25 cm
